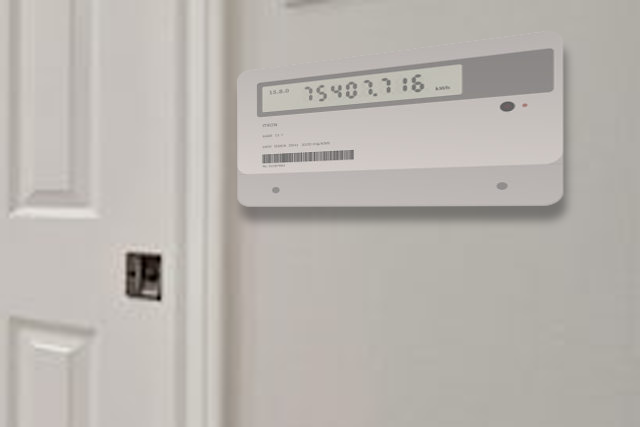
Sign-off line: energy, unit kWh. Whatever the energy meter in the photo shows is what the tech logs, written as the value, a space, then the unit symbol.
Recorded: 75407.716 kWh
